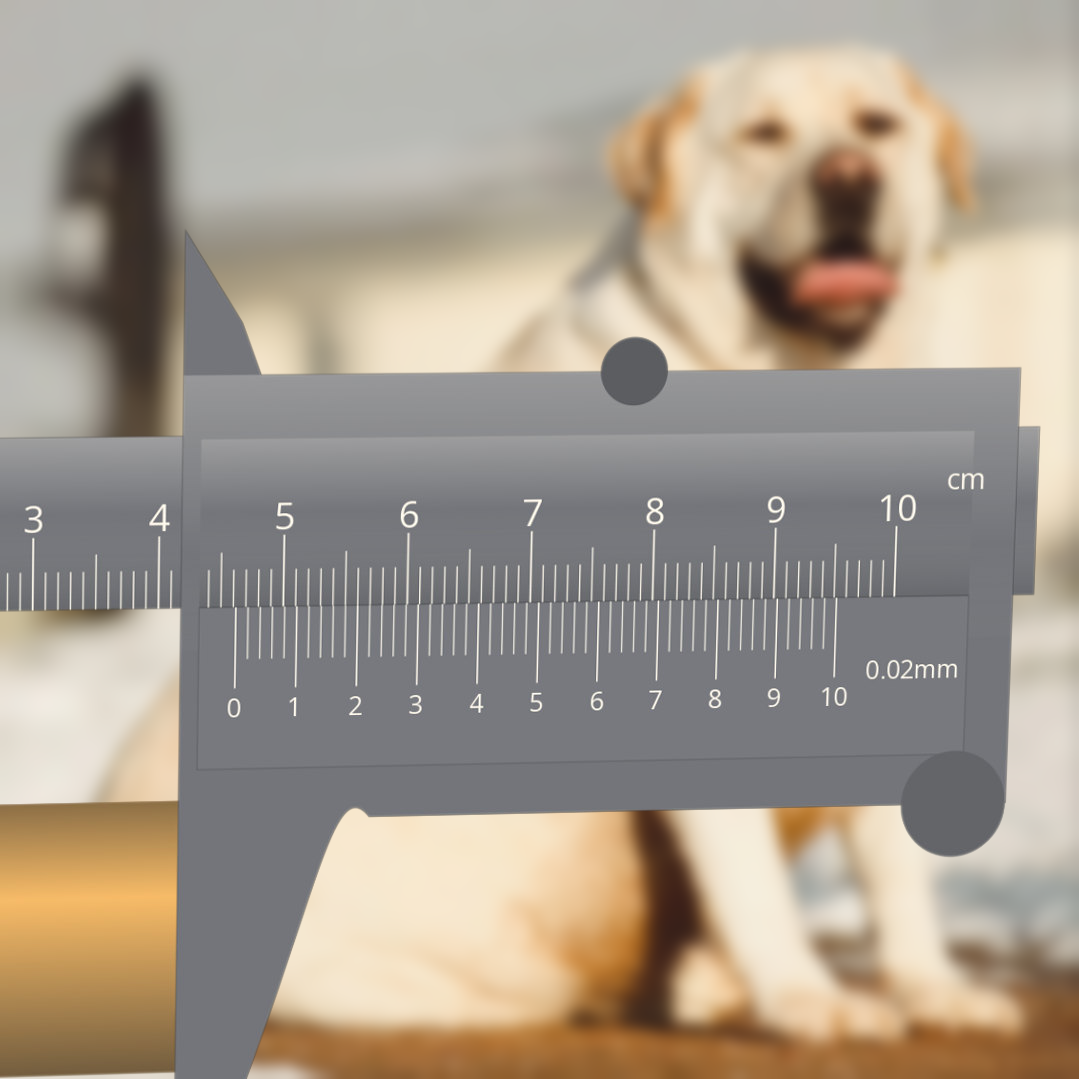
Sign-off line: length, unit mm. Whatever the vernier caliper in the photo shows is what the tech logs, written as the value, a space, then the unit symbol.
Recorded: 46.2 mm
